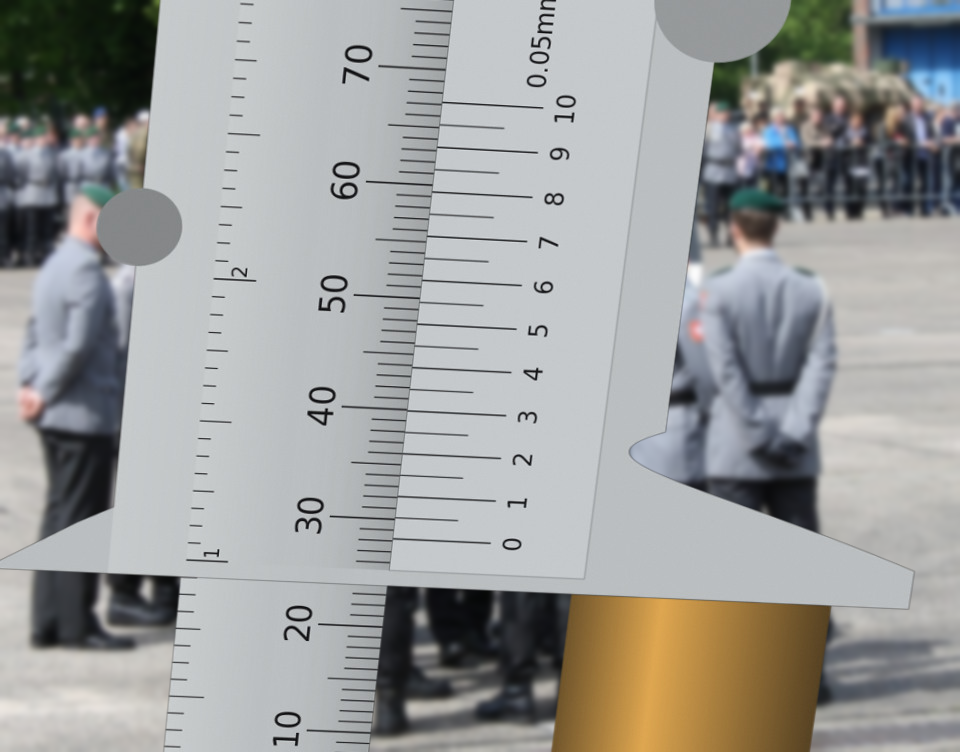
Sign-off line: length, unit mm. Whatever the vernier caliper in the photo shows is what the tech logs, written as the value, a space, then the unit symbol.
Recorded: 28.2 mm
